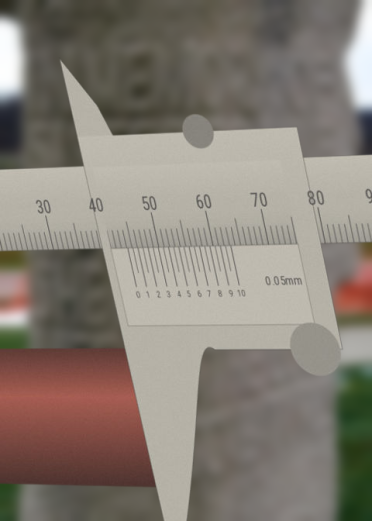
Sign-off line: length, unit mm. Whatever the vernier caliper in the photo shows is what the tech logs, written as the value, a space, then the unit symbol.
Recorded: 44.2 mm
